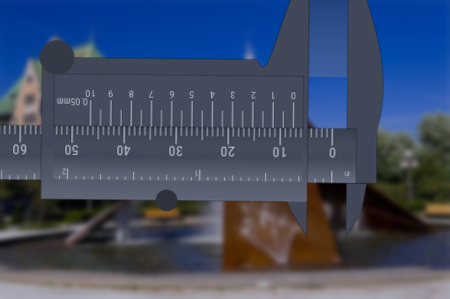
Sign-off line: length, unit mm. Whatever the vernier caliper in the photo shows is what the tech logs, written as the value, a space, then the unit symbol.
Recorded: 7.5 mm
